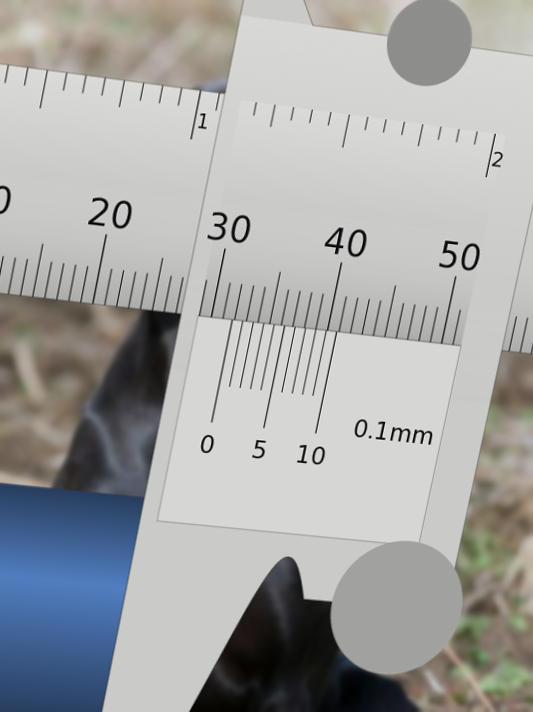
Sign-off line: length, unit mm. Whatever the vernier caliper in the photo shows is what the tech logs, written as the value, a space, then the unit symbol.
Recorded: 31.8 mm
